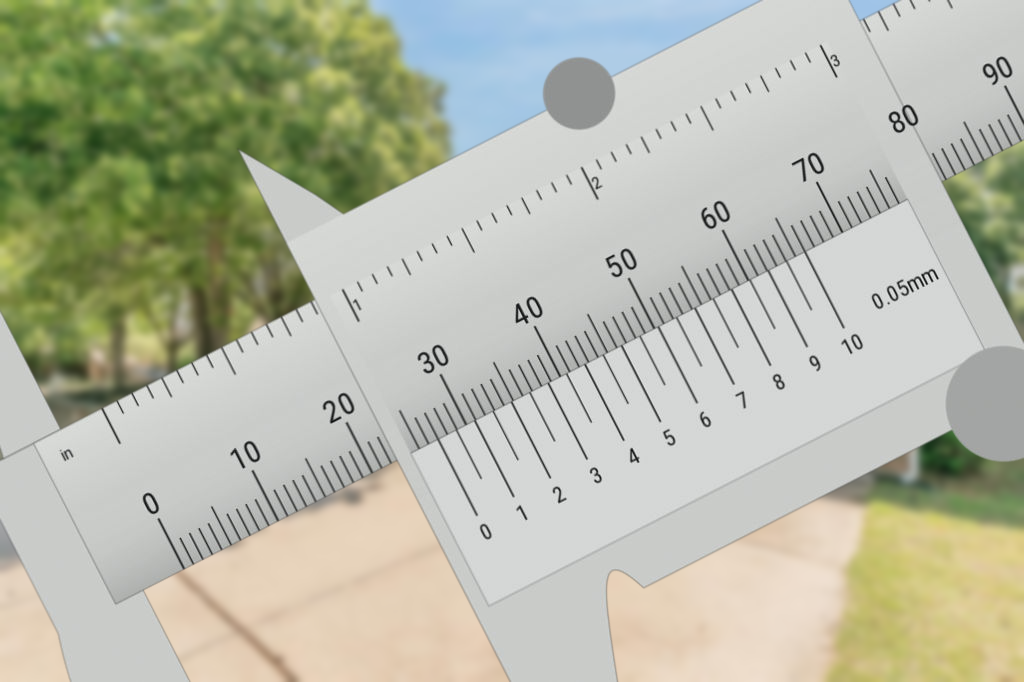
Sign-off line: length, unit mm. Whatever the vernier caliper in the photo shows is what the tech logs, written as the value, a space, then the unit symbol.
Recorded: 27.0 mm
